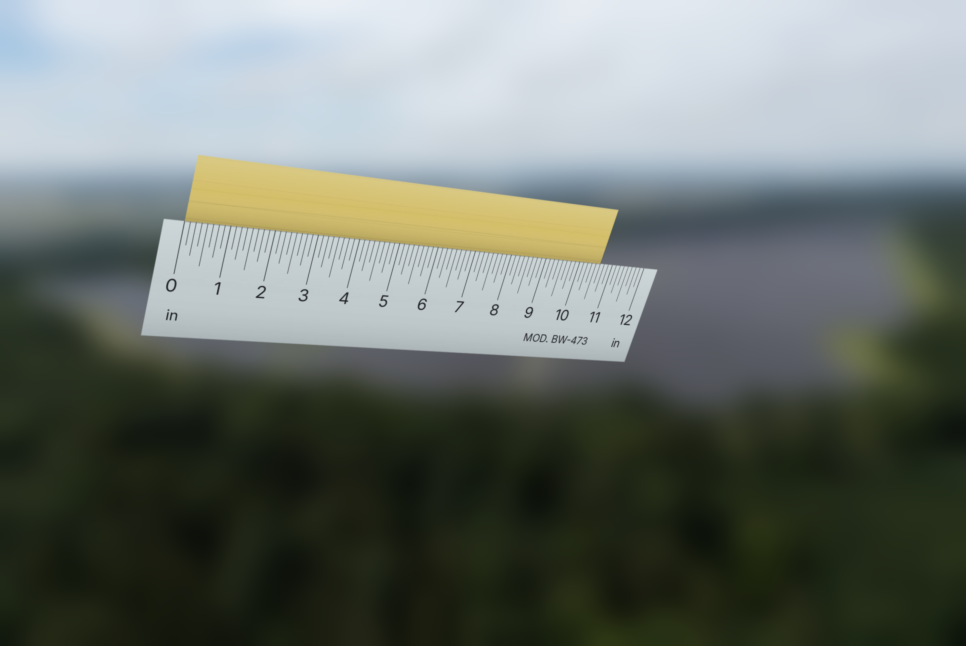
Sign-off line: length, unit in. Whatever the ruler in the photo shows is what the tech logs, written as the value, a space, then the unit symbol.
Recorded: 10.625 in
